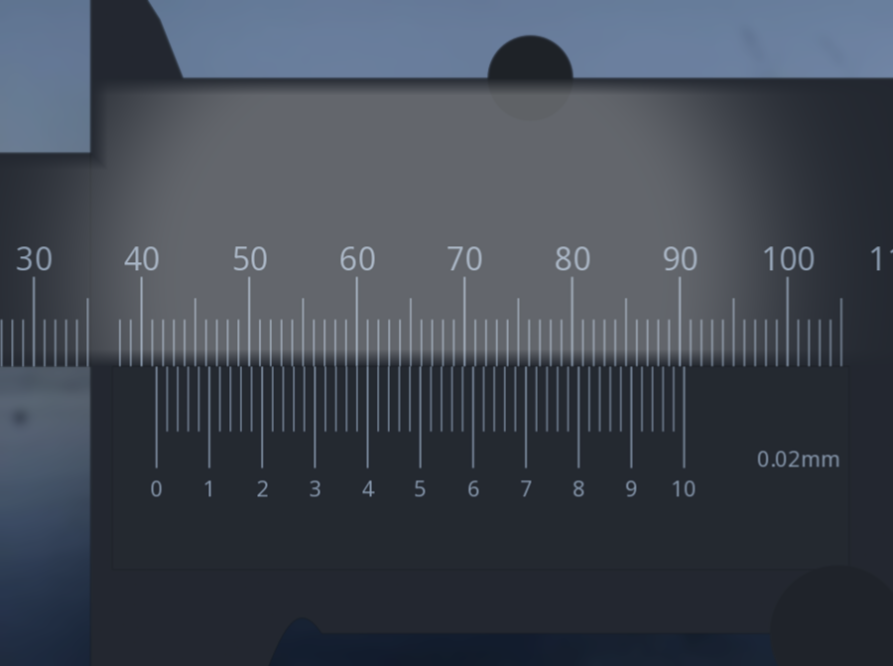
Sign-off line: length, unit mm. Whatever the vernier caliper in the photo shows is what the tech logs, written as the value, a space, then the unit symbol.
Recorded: 41.4 mm
